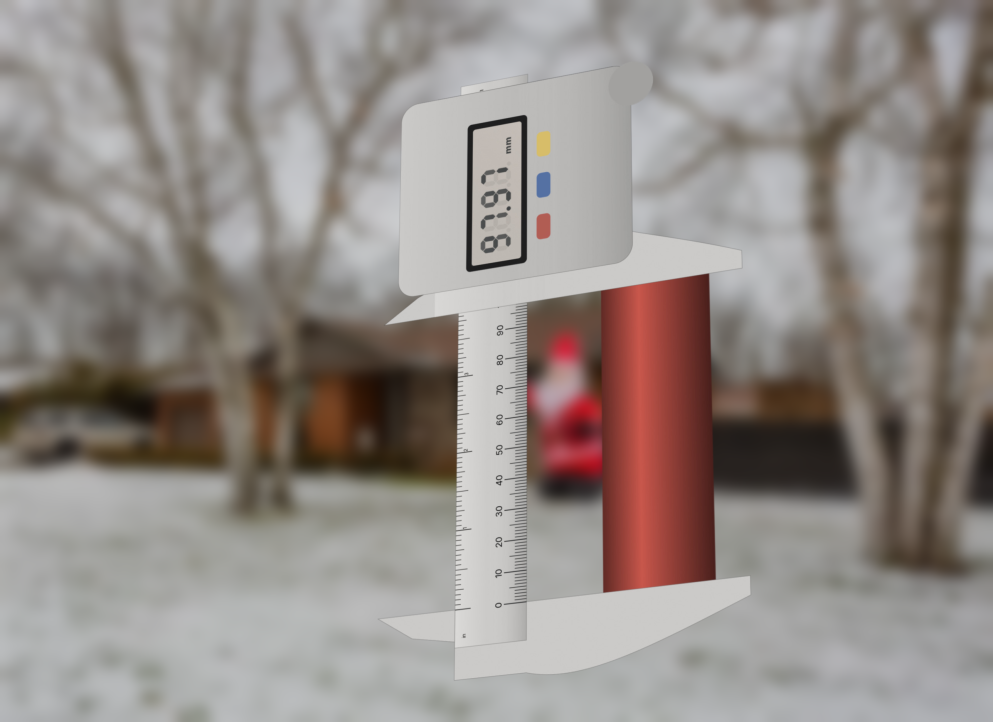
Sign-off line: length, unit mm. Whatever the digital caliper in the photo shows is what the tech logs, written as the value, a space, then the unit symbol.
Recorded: 97.97 mm
